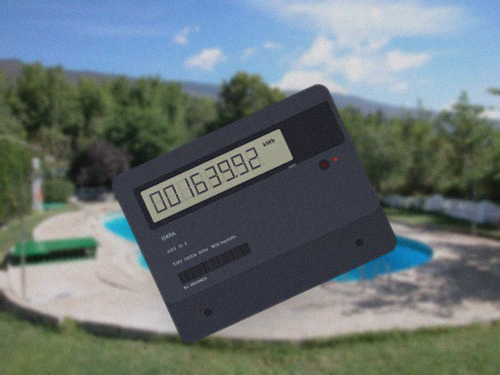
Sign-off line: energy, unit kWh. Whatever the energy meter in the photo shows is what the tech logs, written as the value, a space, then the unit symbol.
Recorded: 1639.92 kWh
